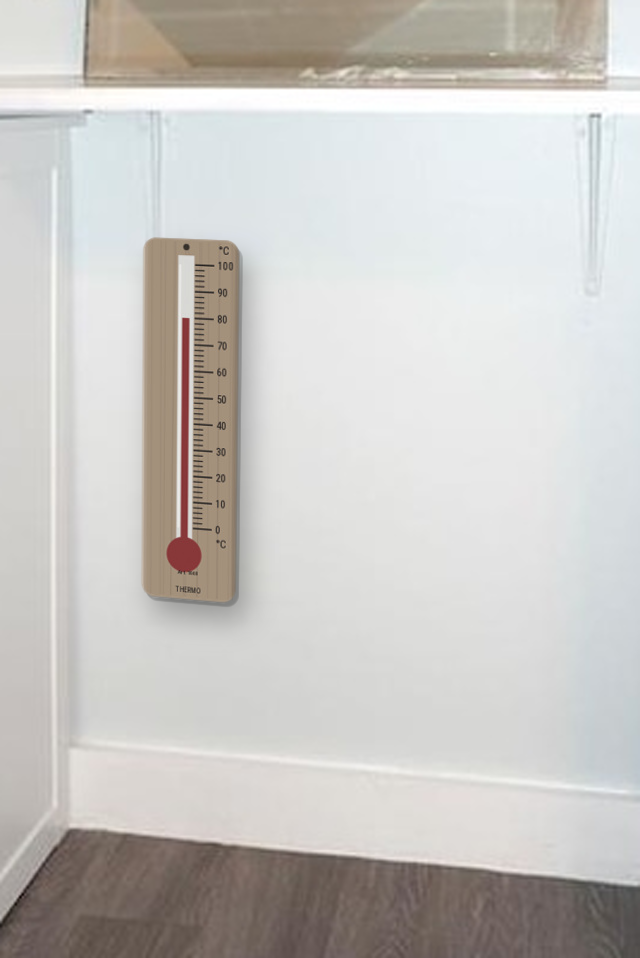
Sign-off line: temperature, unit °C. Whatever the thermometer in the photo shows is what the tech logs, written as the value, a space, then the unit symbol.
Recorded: 80 °C
